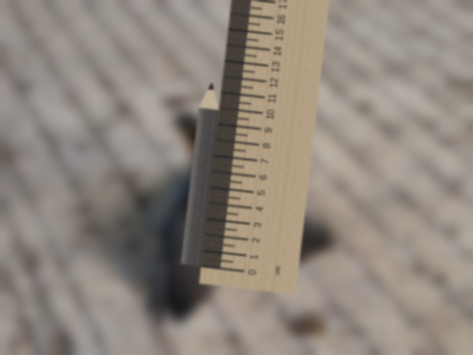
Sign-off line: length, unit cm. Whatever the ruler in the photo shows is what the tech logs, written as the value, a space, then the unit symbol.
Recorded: 11.5 cm
